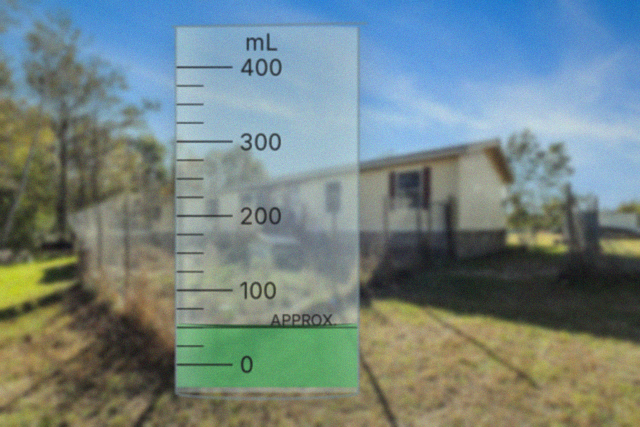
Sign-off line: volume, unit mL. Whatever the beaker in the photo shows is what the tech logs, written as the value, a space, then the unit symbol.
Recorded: 50 mL
